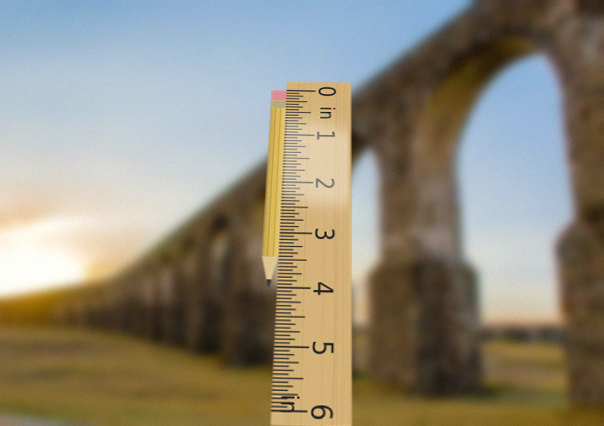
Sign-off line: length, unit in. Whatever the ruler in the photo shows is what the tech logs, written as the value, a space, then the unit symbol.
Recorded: 4 in
